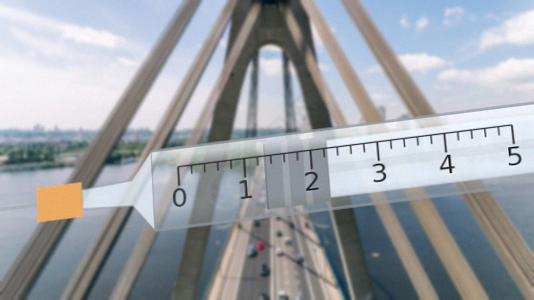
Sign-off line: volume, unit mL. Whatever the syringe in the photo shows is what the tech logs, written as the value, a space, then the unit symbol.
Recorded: 1.3 mL
